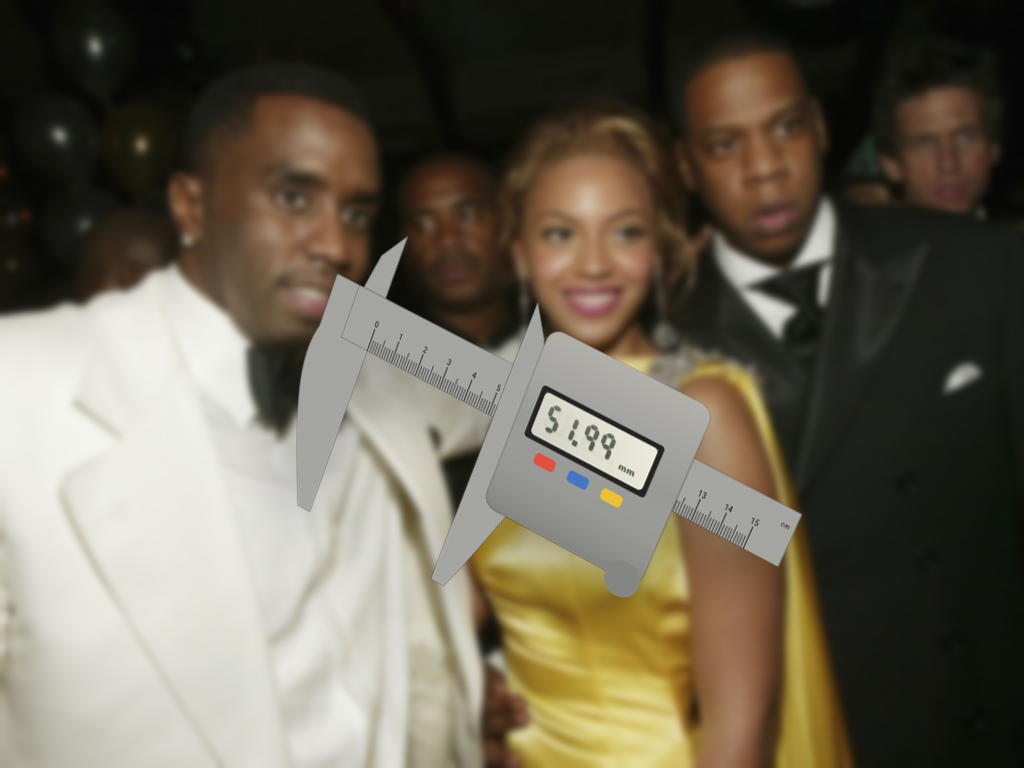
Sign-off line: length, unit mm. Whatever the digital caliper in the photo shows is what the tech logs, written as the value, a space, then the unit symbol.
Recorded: 51.99 mm
